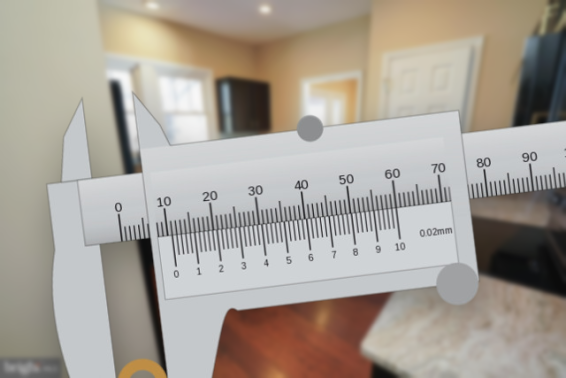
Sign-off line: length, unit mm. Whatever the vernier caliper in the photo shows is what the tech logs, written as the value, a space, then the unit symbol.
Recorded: 11.0 mm
